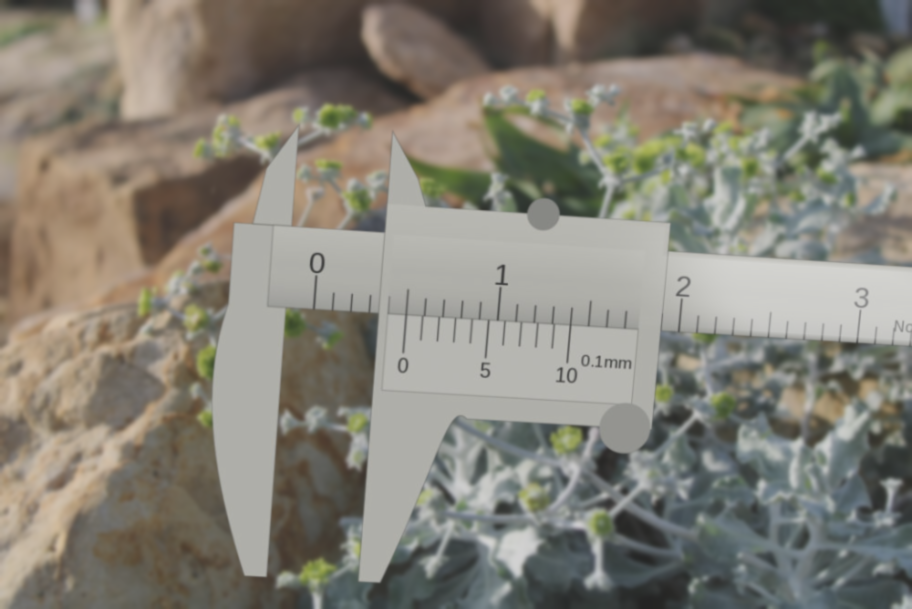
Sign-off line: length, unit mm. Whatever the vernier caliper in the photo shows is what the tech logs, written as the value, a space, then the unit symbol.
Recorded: 5.0 mm
